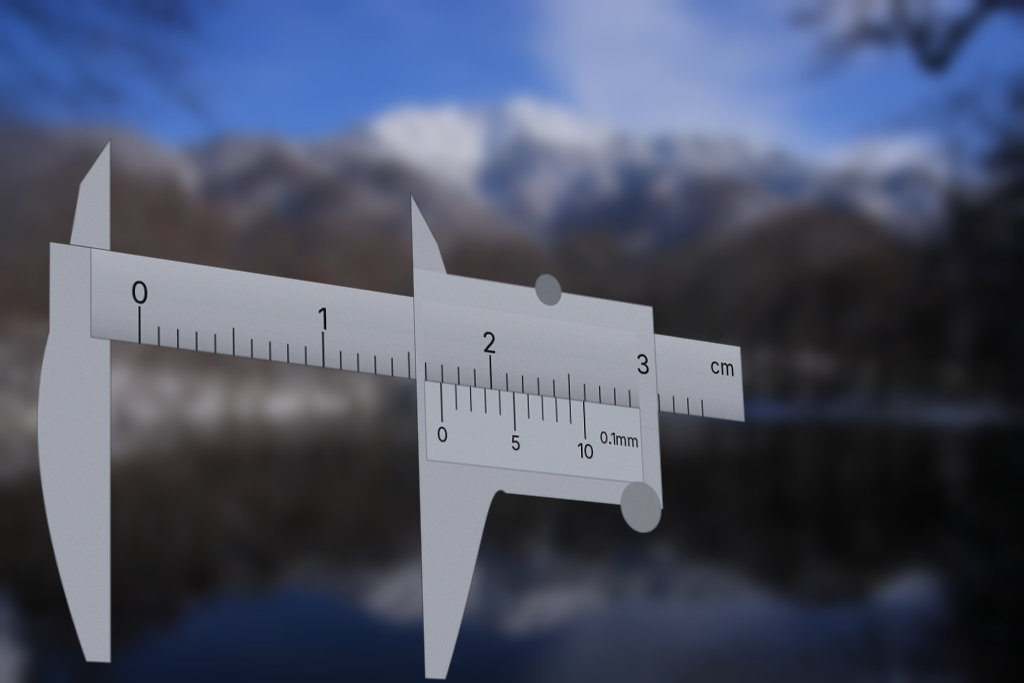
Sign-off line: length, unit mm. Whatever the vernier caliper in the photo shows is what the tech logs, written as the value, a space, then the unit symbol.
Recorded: 16.9 mm
